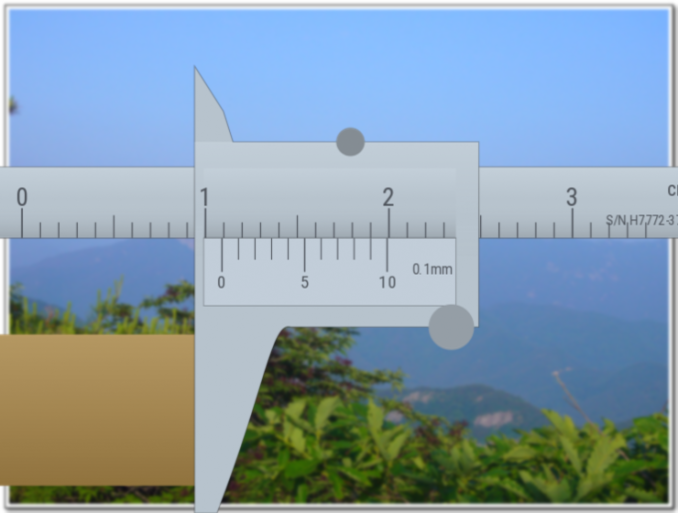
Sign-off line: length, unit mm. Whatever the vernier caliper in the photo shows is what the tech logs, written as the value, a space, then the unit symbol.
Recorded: 10.9 mm
